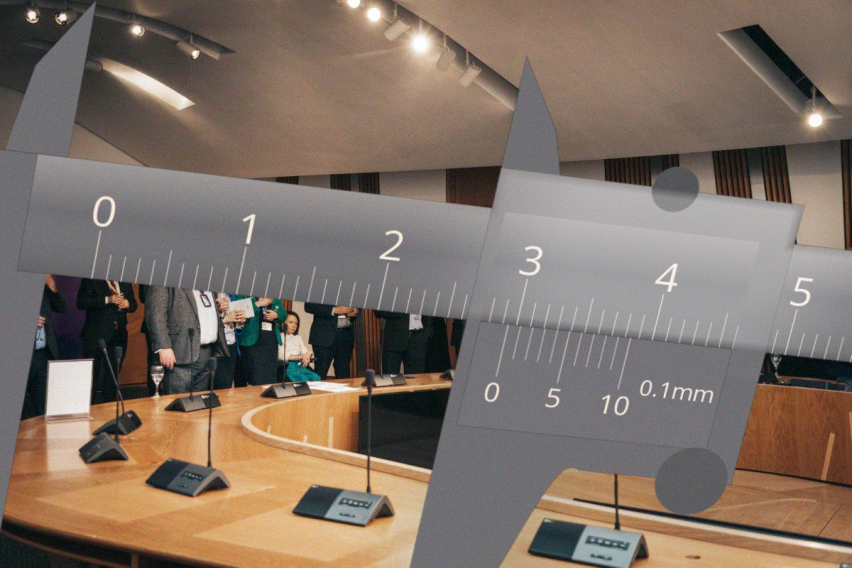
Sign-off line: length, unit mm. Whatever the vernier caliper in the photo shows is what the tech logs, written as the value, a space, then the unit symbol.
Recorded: 29.4 mm
